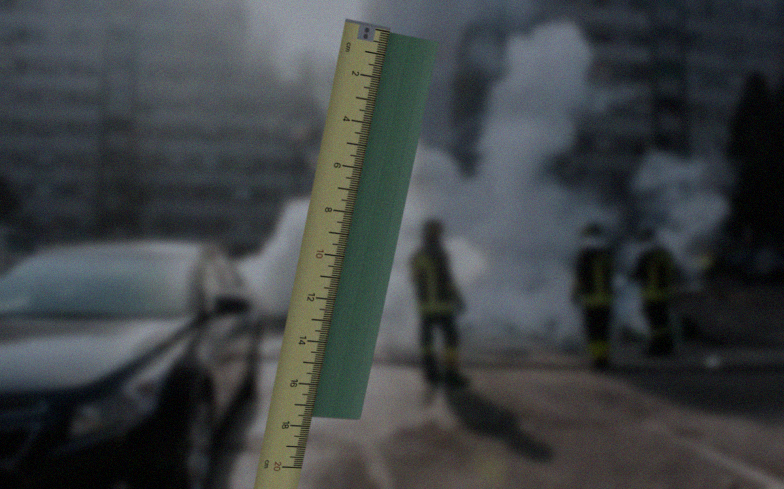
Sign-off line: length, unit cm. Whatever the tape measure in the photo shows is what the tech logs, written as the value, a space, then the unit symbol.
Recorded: 17.5 cm
